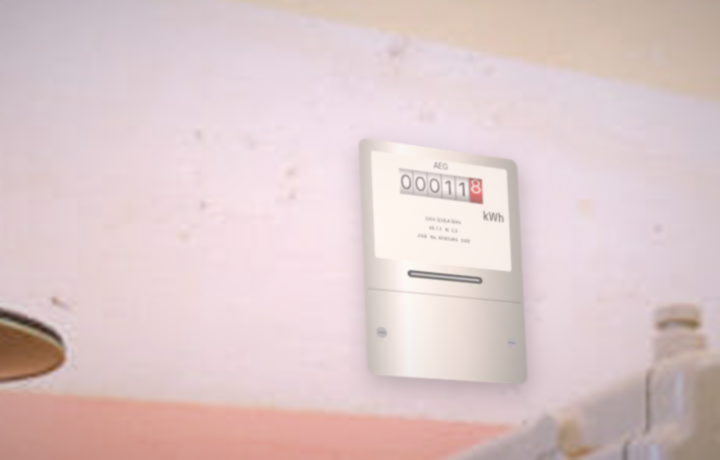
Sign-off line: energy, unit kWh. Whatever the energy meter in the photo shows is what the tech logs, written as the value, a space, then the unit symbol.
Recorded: 11.8 kWh
